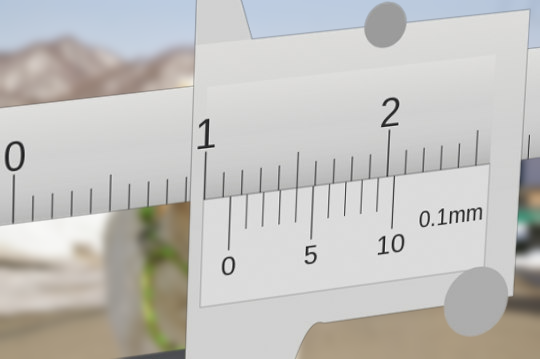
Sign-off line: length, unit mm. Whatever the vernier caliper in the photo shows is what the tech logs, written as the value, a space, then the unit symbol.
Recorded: 11.4 mm
